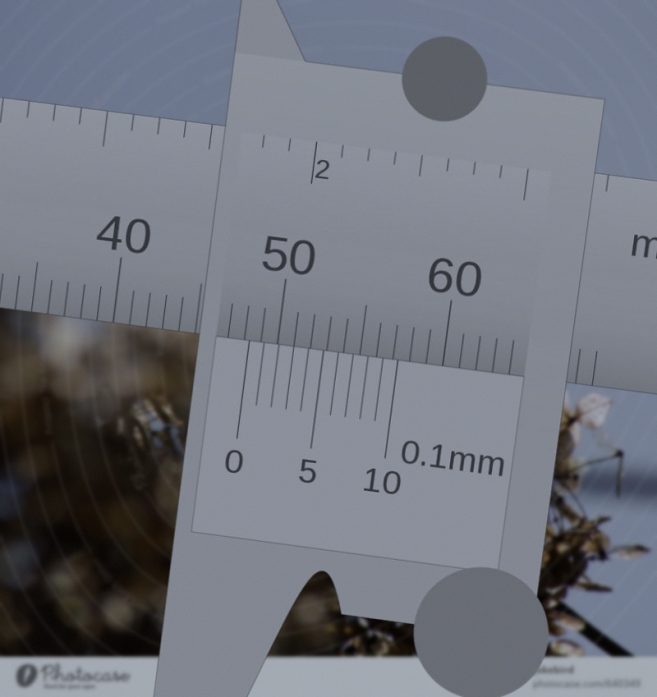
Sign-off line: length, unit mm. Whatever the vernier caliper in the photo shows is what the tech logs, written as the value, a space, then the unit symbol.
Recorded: 48.3 mm
